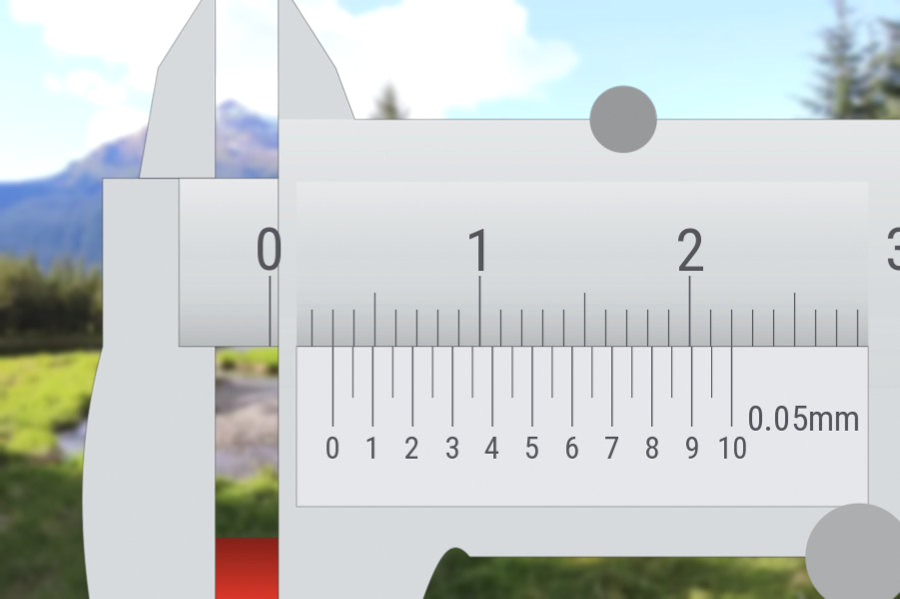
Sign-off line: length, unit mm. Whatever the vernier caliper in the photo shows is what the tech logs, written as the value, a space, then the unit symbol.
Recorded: 3.0 mm
